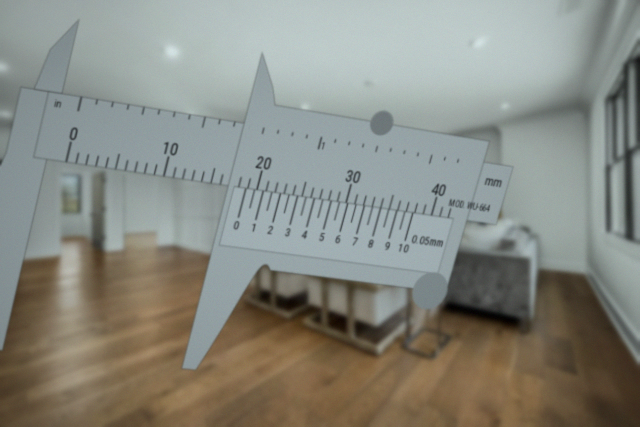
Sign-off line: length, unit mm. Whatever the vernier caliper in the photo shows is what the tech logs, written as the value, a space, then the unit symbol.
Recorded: 18.8 mm
